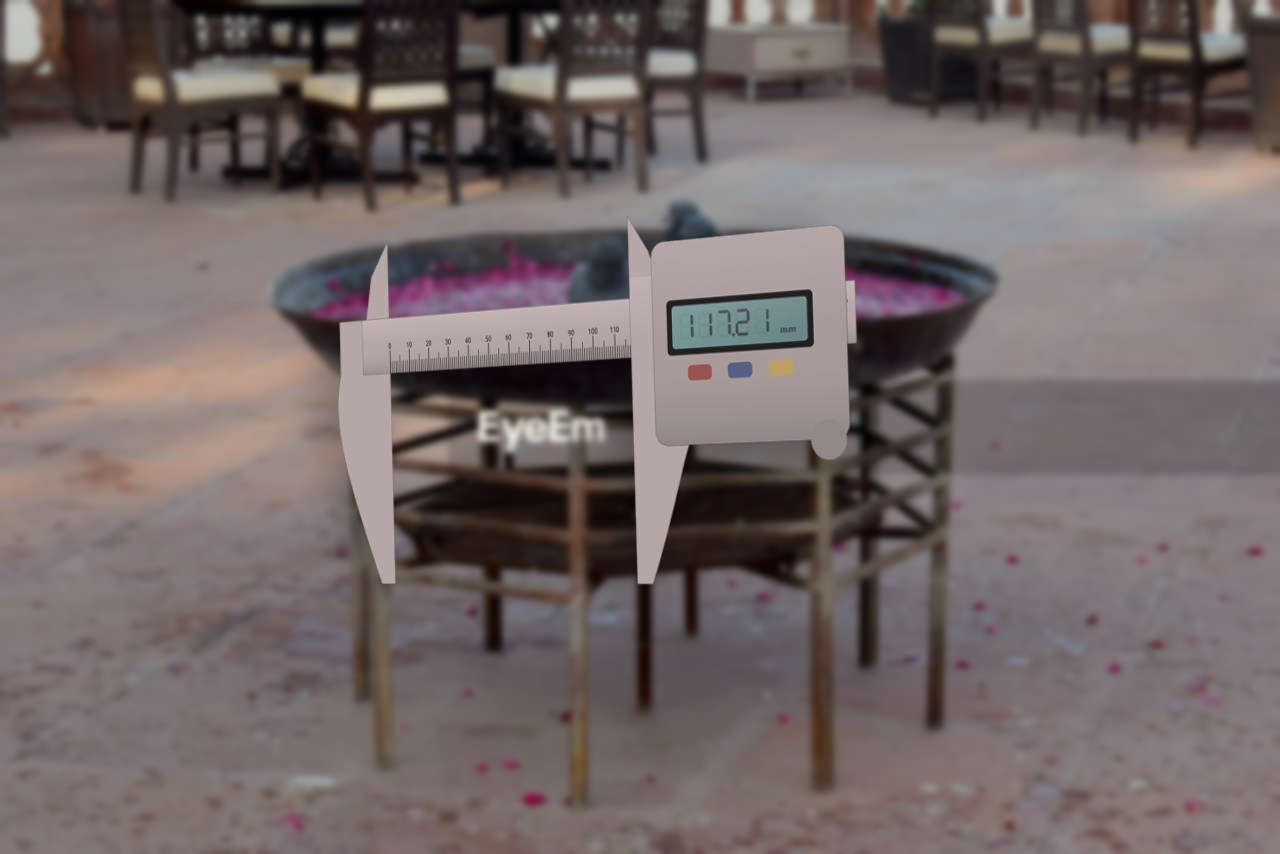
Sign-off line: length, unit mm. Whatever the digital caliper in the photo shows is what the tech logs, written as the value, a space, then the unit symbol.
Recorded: 117.21 mm
